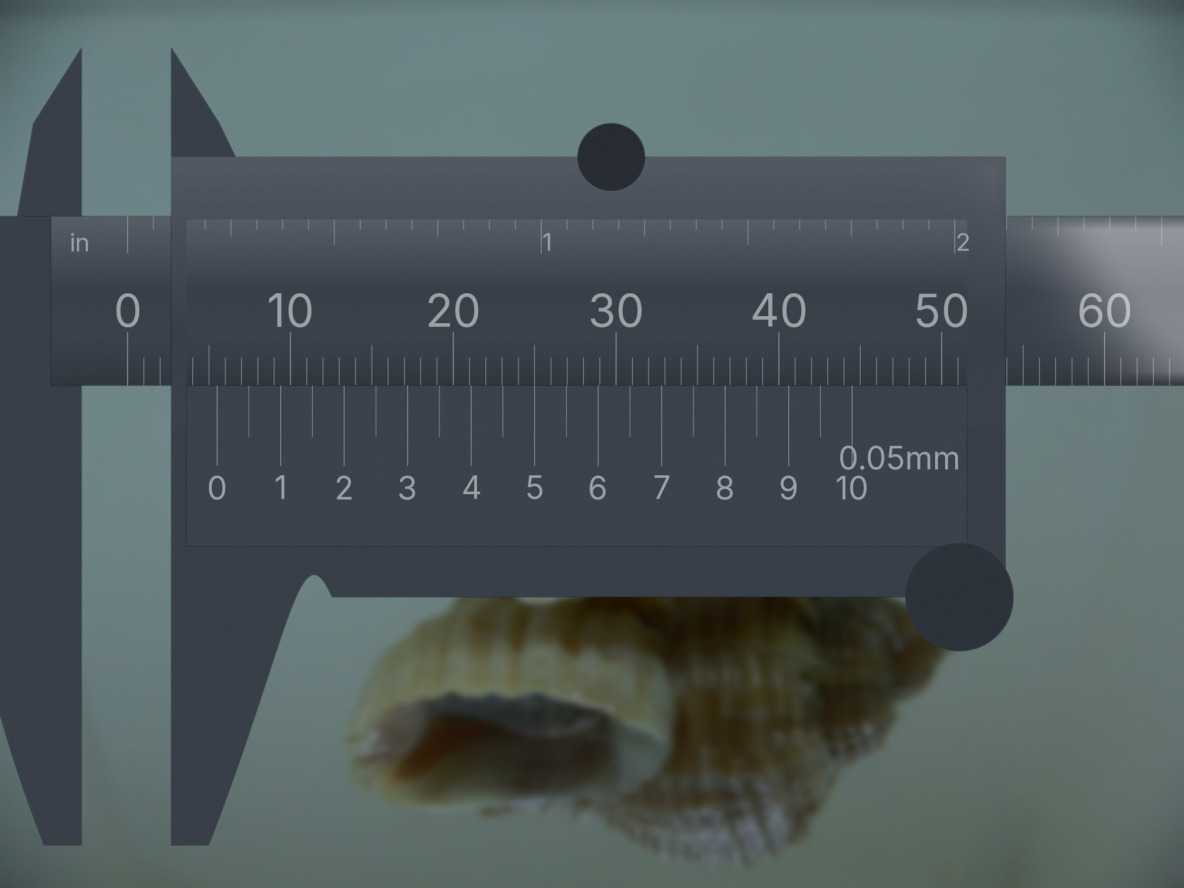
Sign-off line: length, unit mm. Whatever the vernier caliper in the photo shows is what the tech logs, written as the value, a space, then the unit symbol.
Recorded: 5.5 mm
